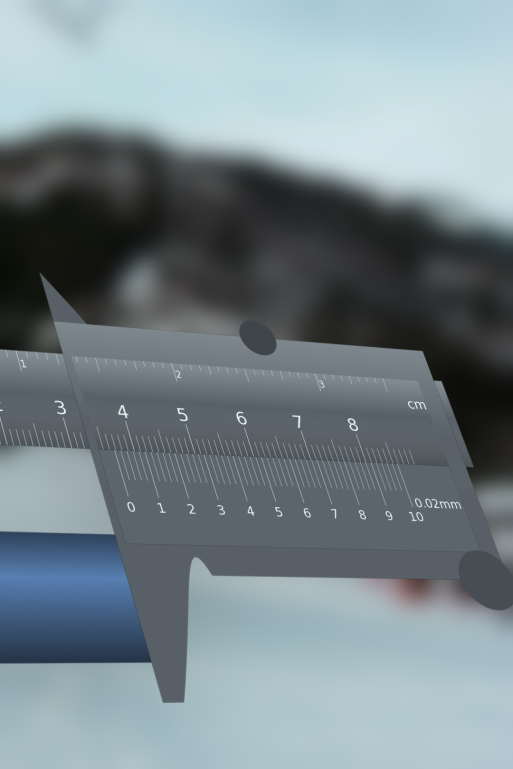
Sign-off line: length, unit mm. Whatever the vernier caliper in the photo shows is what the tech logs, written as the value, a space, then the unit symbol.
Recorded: 36.8 mm
